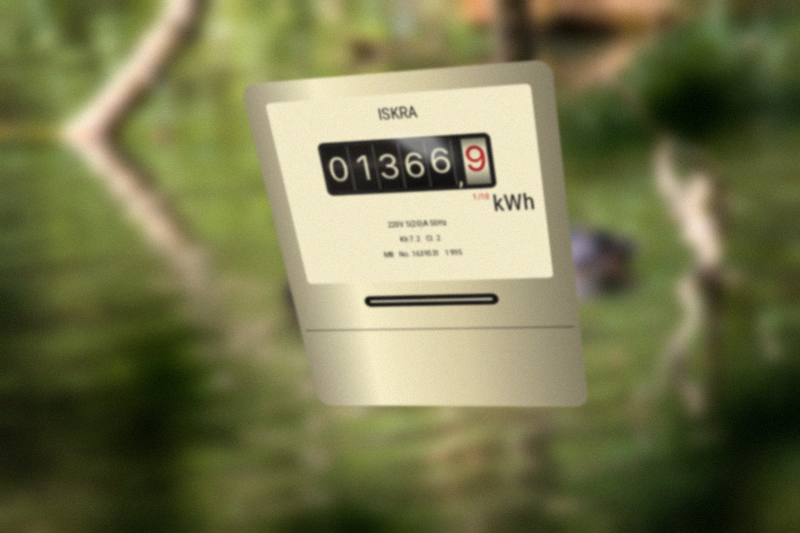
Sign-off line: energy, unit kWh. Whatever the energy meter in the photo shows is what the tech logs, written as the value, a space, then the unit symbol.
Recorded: 1366.9 kWh
